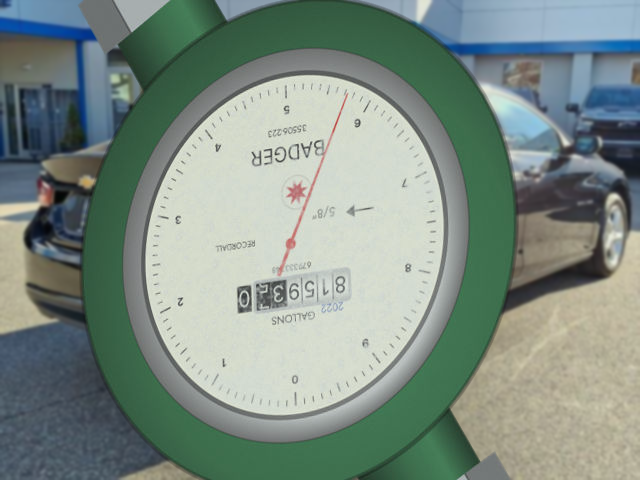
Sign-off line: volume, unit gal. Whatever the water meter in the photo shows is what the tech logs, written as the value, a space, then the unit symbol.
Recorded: 8159345.7 gal
